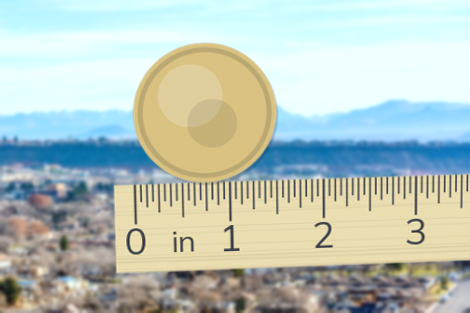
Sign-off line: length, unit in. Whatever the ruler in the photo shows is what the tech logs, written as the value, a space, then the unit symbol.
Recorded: 1.5 in
